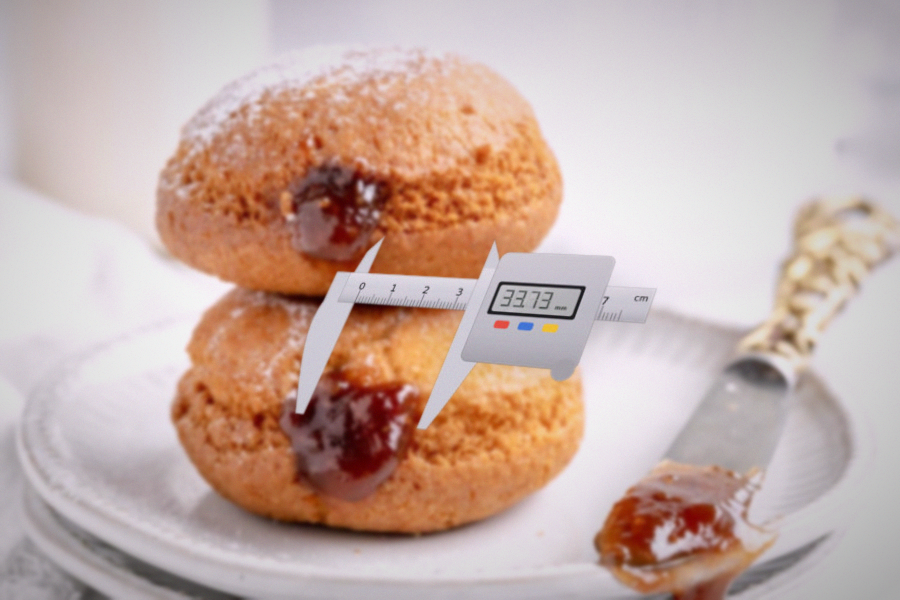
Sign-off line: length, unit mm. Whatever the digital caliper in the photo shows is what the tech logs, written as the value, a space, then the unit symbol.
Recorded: 33.73 mm
